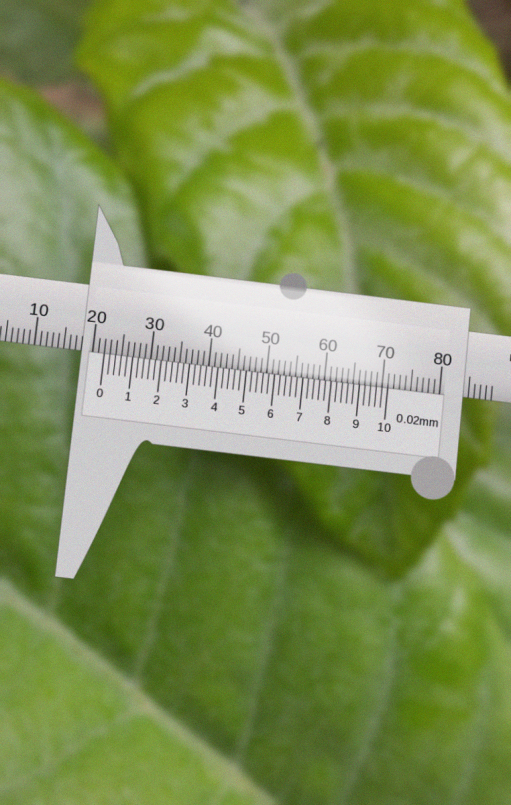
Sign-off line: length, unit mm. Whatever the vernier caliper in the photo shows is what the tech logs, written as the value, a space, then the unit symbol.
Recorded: 22.0 mm
